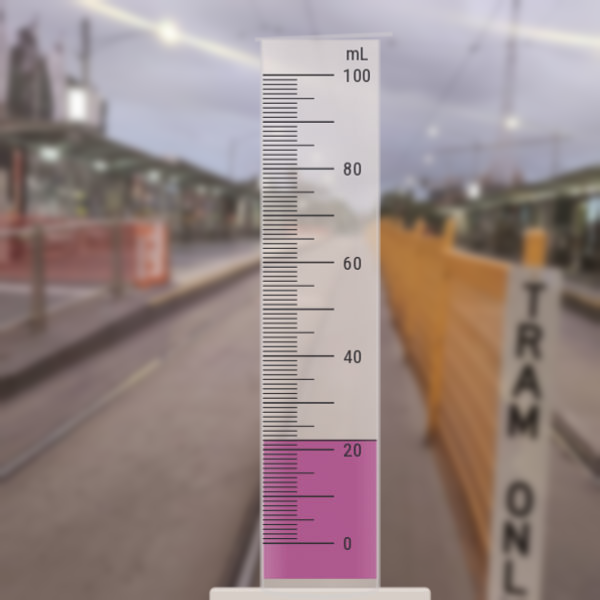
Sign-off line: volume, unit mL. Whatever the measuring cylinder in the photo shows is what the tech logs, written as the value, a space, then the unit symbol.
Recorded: 22 mL
